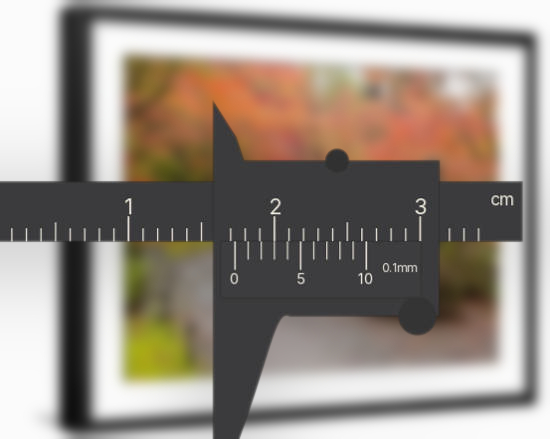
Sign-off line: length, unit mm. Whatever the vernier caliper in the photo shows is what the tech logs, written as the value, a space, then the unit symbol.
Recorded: 17.3 mm
